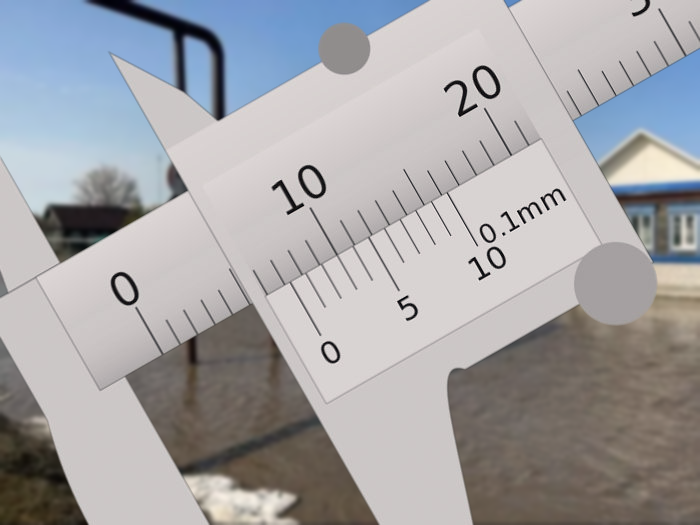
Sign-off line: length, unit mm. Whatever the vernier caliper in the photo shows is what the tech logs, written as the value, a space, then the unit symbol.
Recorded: 7.3 mm
